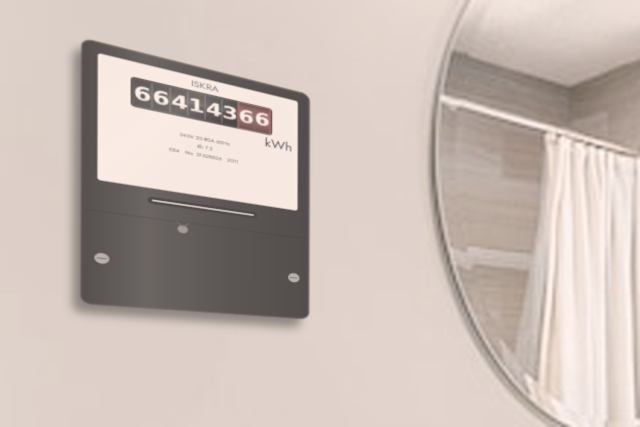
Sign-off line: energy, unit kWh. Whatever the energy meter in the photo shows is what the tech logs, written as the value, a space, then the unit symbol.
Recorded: 664143.66 kWh
